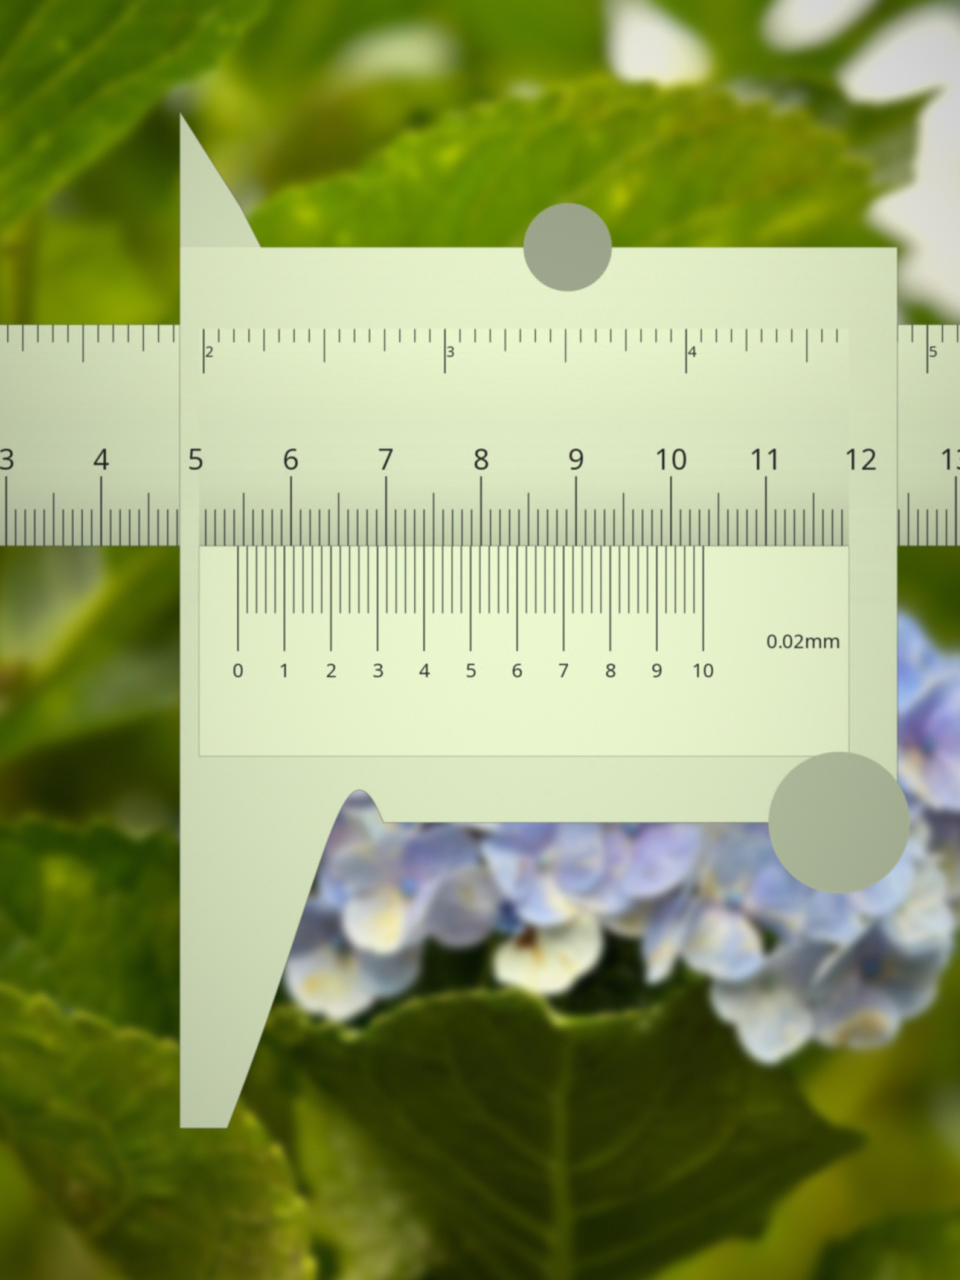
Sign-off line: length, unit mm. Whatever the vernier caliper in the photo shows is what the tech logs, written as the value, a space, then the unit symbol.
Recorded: 54.4 mm
